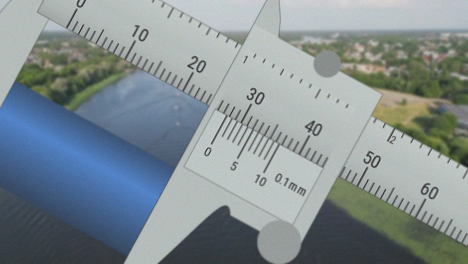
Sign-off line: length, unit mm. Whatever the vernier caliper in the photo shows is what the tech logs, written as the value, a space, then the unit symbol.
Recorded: 27.6 mm
